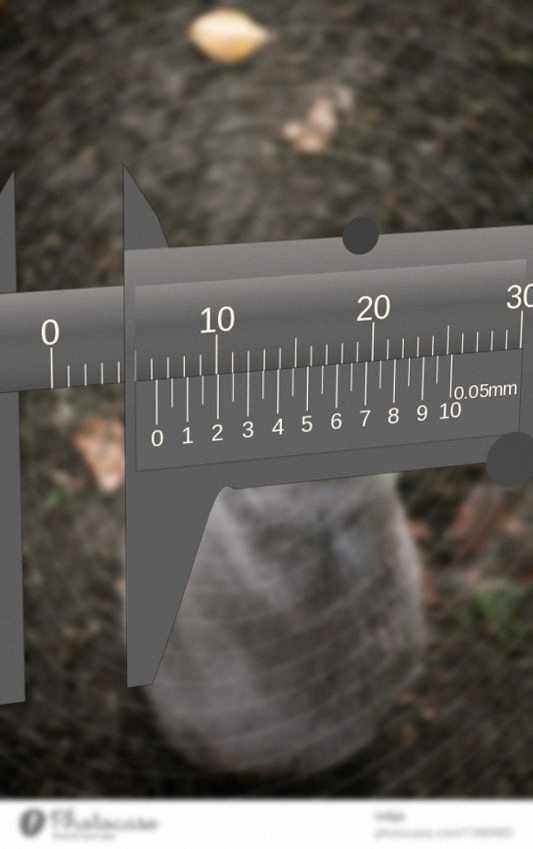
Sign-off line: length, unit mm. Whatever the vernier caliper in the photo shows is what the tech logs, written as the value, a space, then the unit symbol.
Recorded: 6.3 mm
